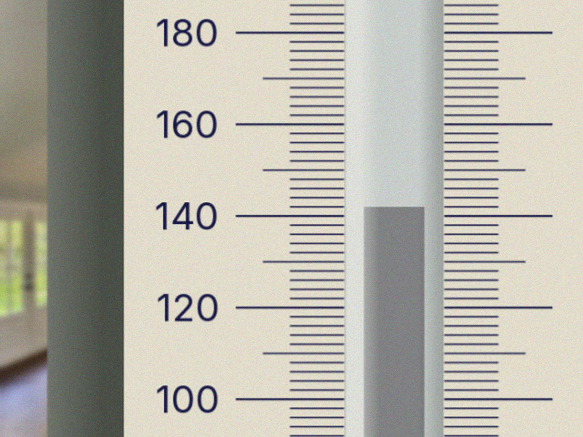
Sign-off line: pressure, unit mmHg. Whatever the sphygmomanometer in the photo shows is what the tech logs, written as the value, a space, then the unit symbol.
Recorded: 142 mmHg
